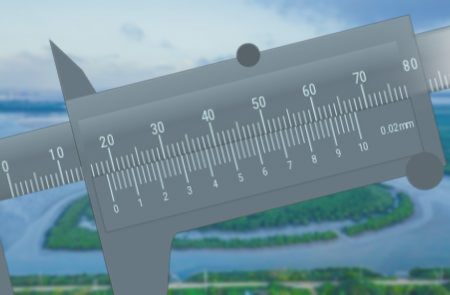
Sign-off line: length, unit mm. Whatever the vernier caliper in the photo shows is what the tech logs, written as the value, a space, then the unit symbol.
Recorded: 18.5 mm
